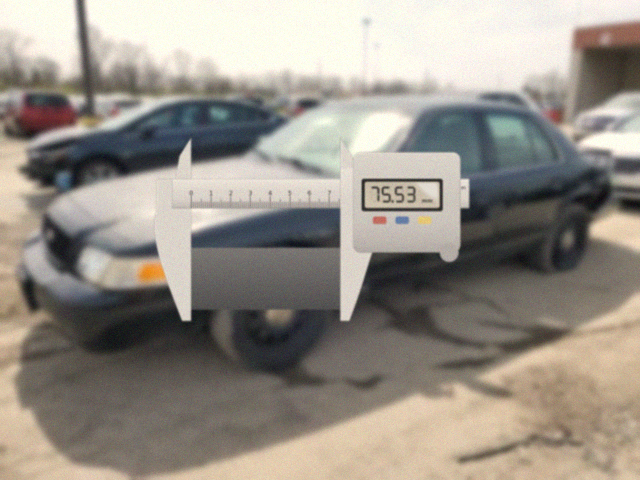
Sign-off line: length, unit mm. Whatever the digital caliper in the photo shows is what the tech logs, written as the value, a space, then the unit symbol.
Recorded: 75.53 mm
